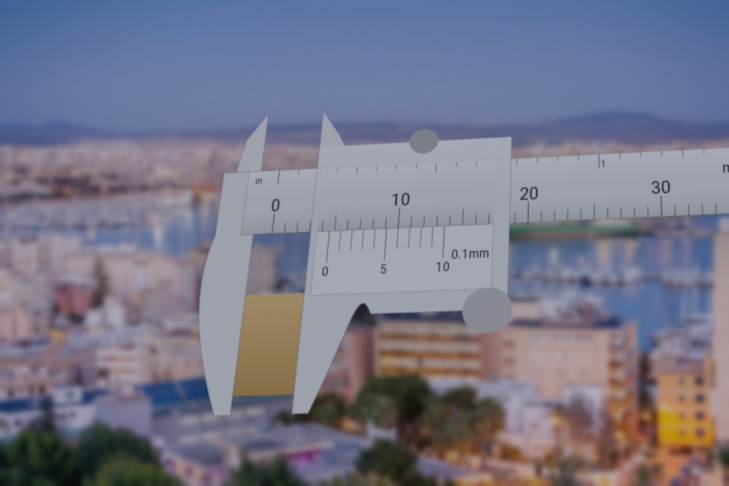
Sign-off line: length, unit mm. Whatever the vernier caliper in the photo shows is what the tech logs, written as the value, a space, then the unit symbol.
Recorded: 4.6 mm
